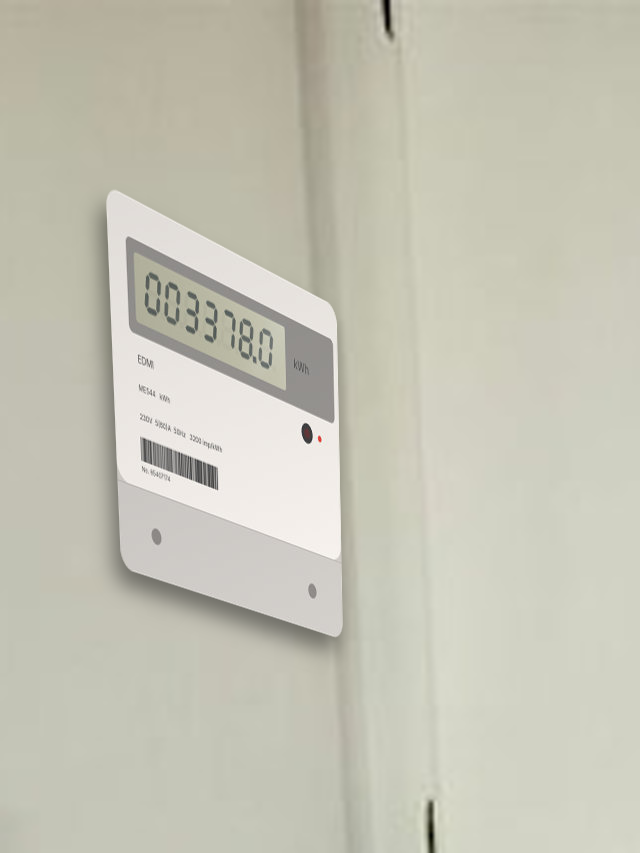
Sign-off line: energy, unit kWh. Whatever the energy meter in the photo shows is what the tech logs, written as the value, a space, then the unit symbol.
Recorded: 3378.0 kWh
